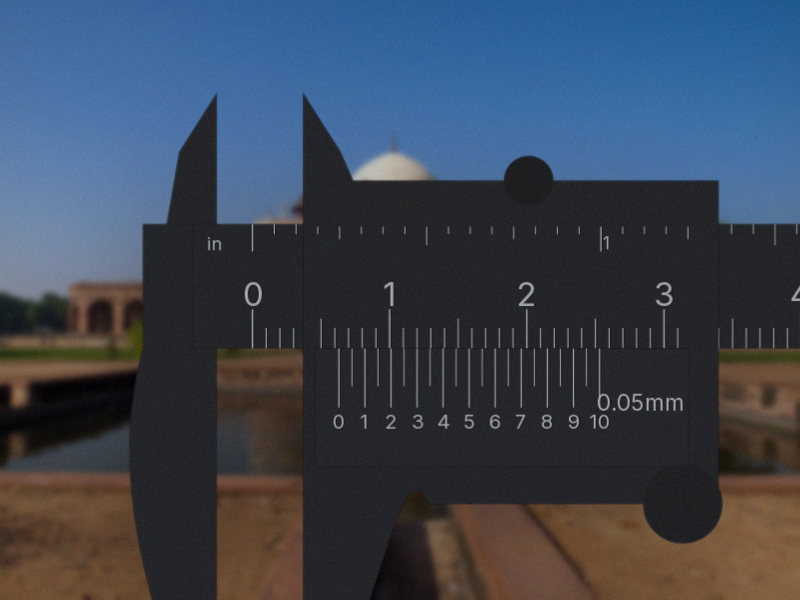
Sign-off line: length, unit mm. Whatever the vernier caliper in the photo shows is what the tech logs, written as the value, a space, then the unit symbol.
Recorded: 6.3 mm
